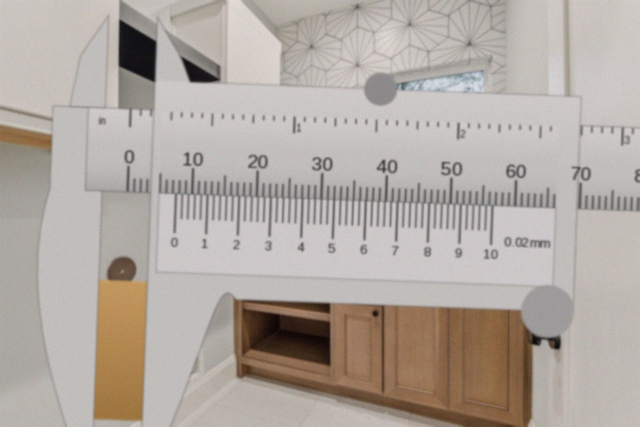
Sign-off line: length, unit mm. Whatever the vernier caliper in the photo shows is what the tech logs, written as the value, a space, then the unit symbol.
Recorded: 7.5 mm
